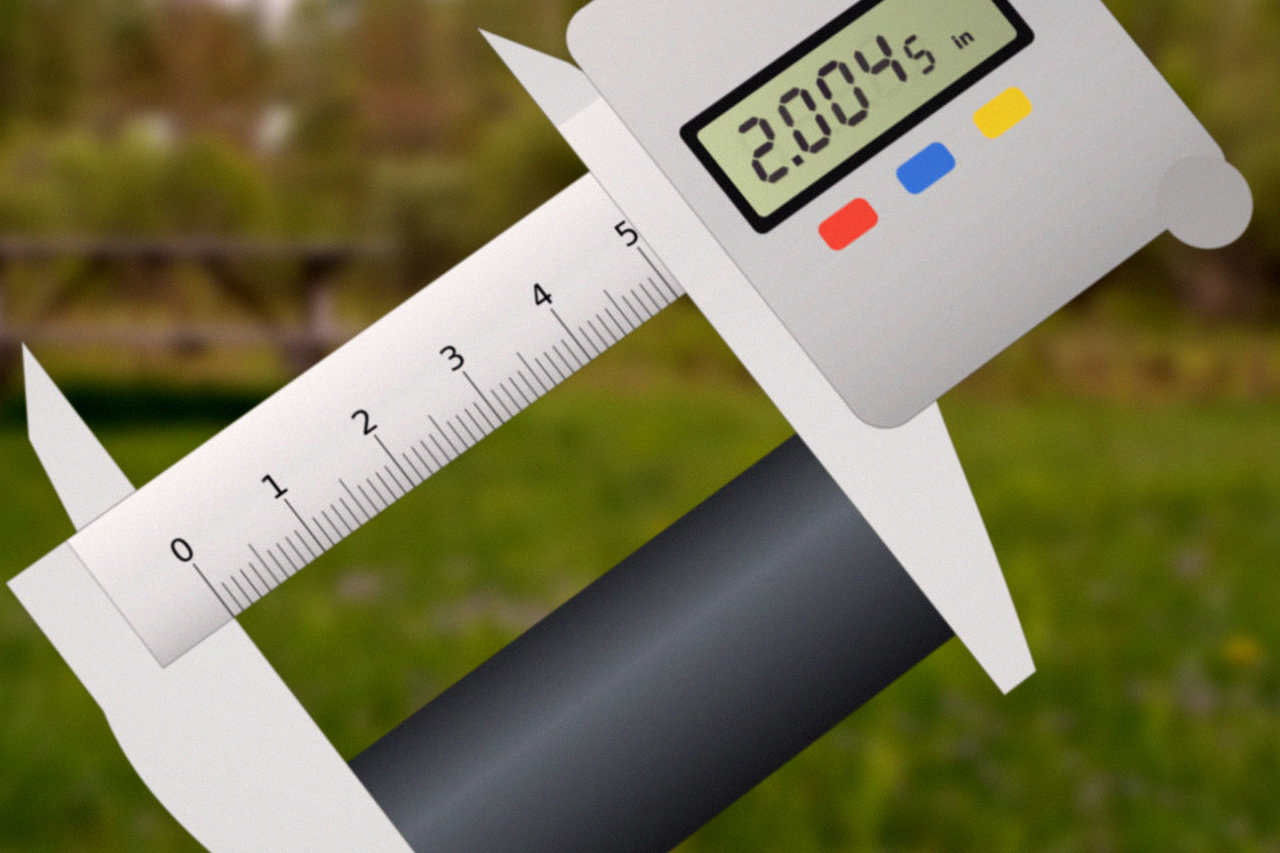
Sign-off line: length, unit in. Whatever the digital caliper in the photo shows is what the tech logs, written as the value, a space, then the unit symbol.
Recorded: 2.0045 in
